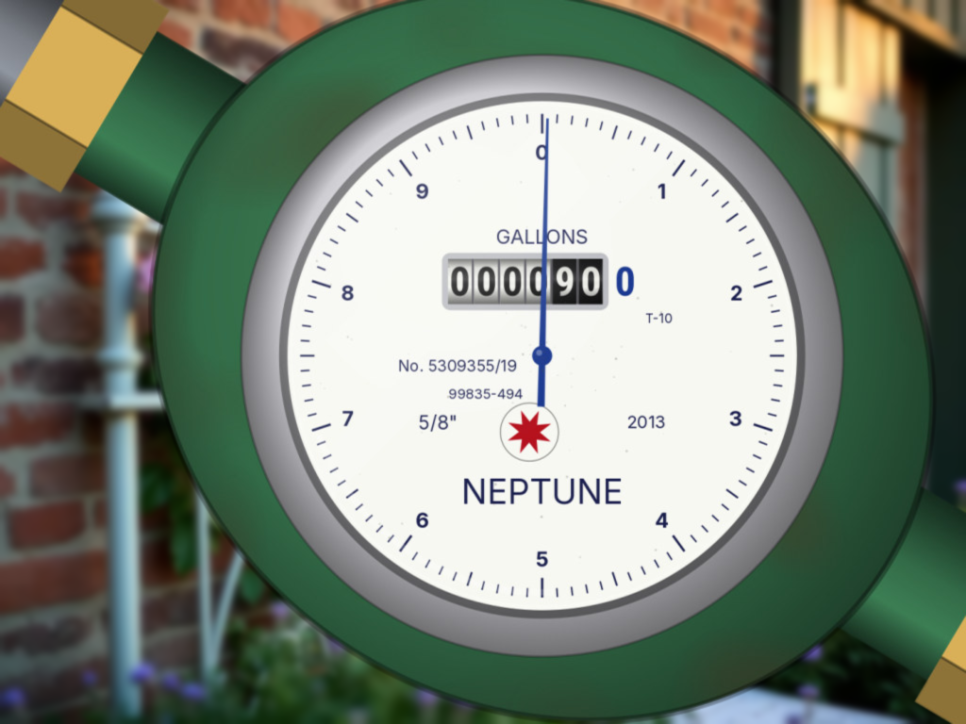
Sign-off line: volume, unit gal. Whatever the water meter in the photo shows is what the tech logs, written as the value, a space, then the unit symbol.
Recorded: 900.0 gal
